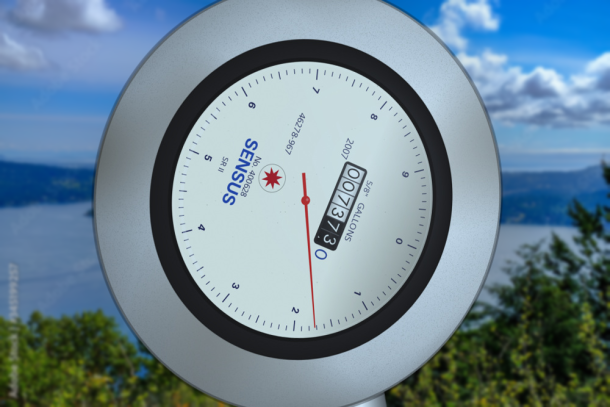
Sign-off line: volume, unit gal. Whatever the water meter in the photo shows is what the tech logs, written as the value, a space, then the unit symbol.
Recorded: 73731.7 gal
